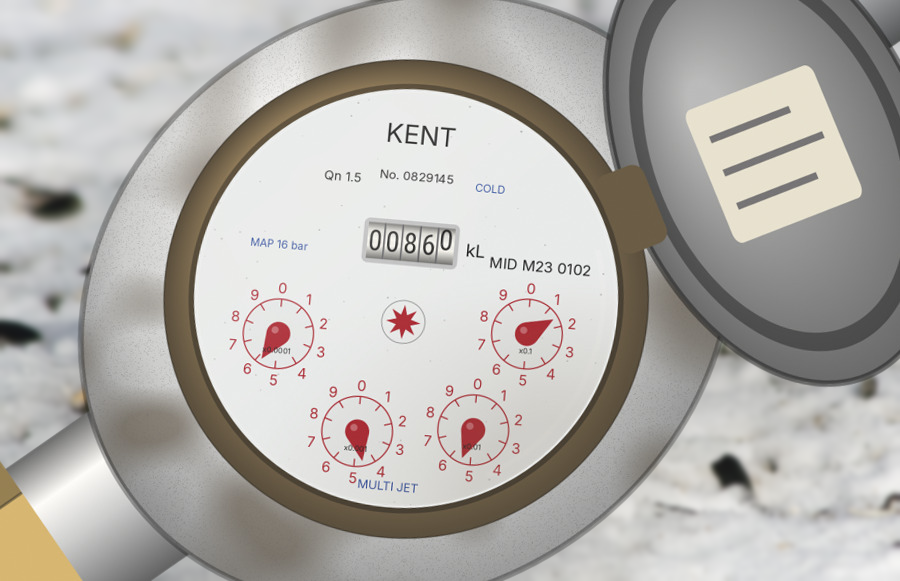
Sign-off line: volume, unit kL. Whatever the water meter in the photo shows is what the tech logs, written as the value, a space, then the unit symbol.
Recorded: 860.1545 kL
